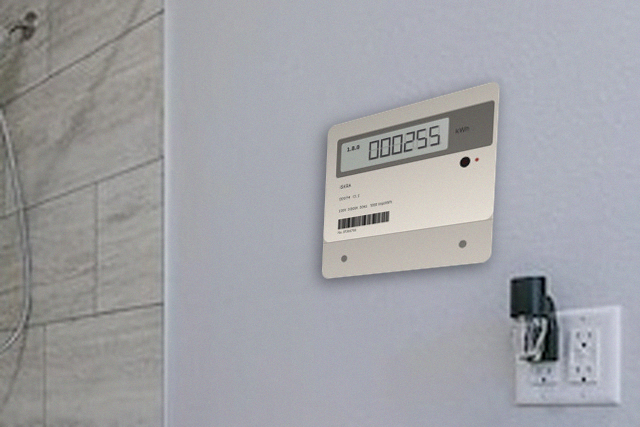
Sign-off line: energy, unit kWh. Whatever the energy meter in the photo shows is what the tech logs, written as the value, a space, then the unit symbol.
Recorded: 255 kWh
